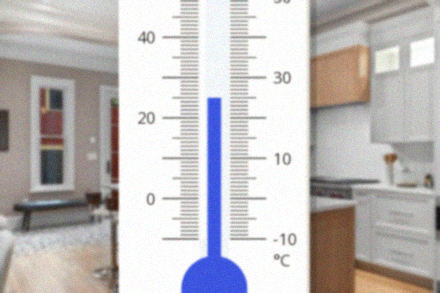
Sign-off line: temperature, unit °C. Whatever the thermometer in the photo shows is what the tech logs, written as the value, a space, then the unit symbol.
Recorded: 25 °C
